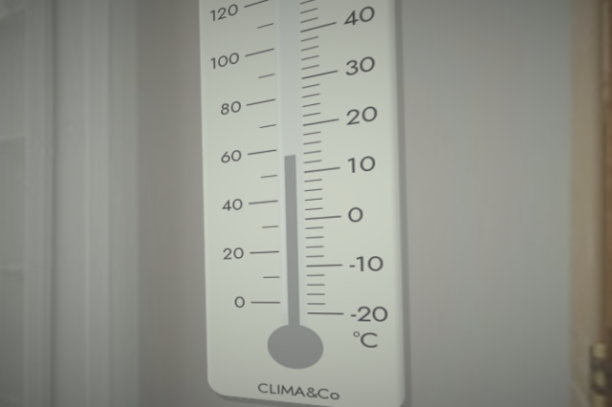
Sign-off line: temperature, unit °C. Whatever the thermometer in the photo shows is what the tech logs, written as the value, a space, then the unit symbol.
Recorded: 14 °C
